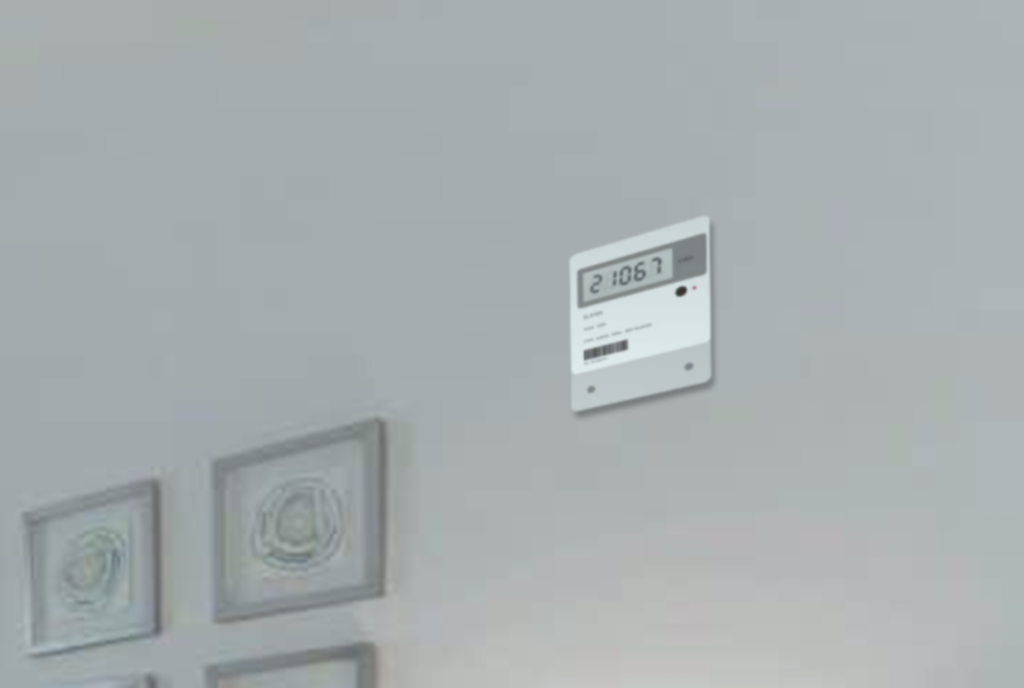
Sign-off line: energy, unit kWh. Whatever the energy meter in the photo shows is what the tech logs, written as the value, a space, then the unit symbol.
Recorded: 21067 kWh
